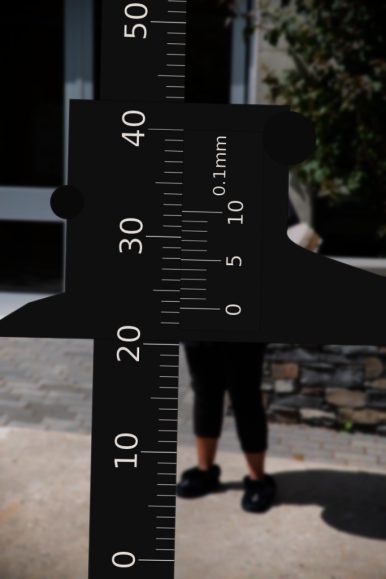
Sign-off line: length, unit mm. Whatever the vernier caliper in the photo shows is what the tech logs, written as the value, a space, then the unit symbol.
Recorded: 23.4 mm
